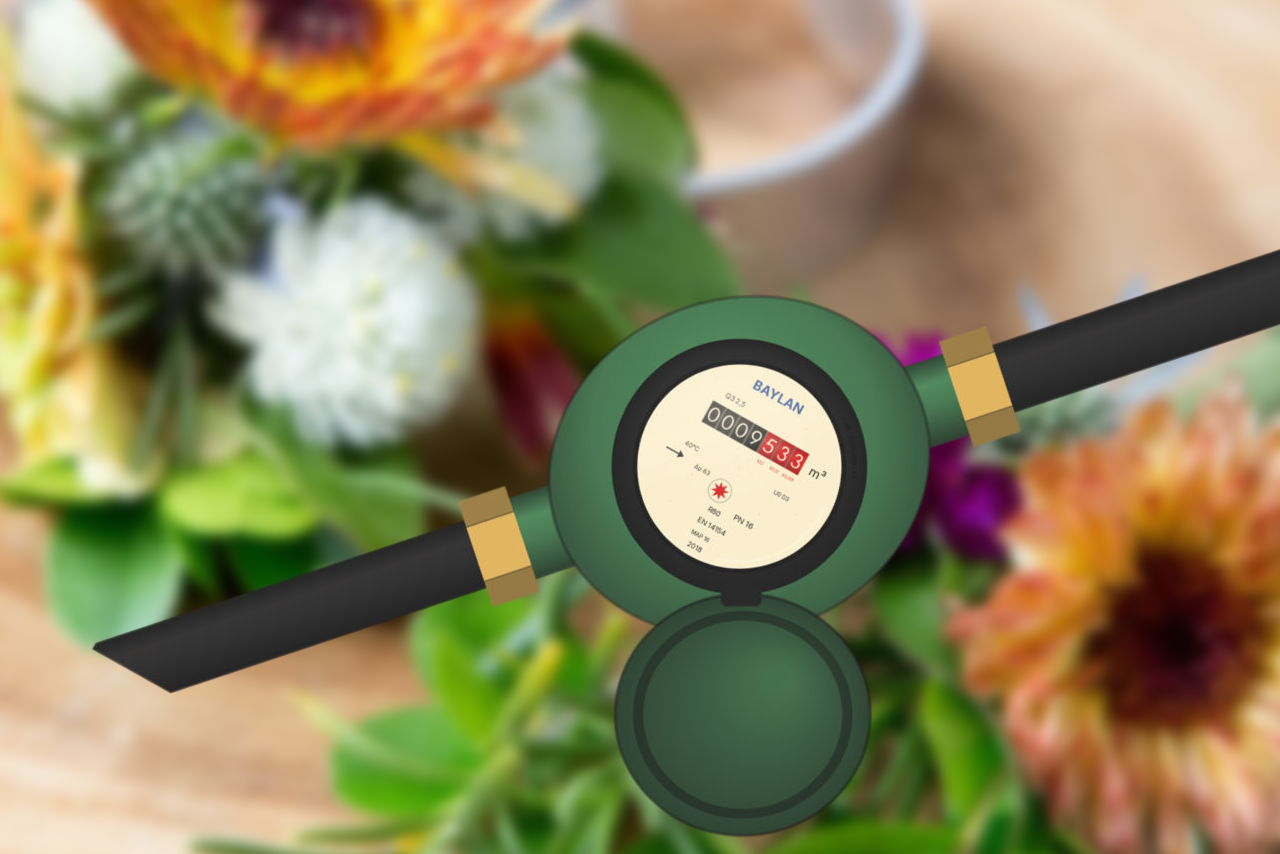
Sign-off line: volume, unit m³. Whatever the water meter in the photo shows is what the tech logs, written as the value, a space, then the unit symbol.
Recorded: 9.533 m³
